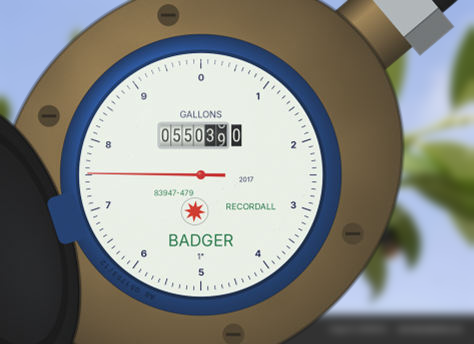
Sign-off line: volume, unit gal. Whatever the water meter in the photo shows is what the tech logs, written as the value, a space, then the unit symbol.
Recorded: 550387.5 gal
